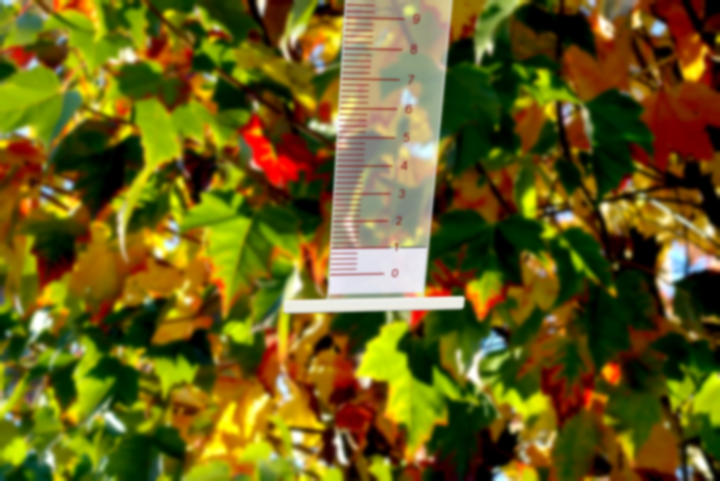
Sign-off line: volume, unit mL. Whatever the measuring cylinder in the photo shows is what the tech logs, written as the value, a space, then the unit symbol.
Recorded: 1 mL
